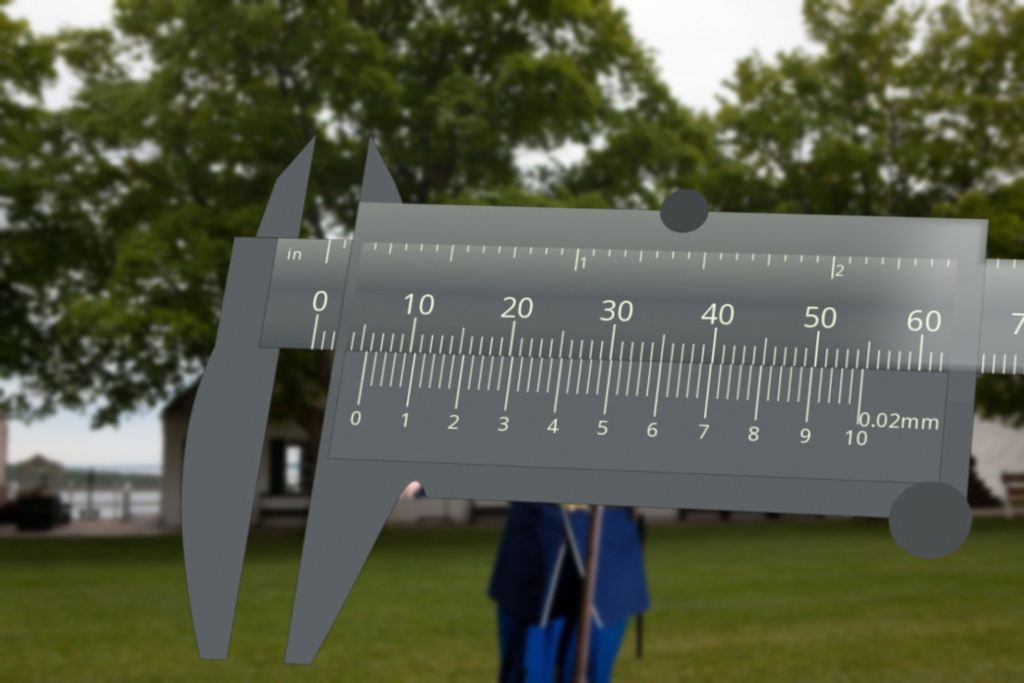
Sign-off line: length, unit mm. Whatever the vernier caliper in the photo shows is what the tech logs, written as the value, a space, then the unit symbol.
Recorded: 5.6 mm
